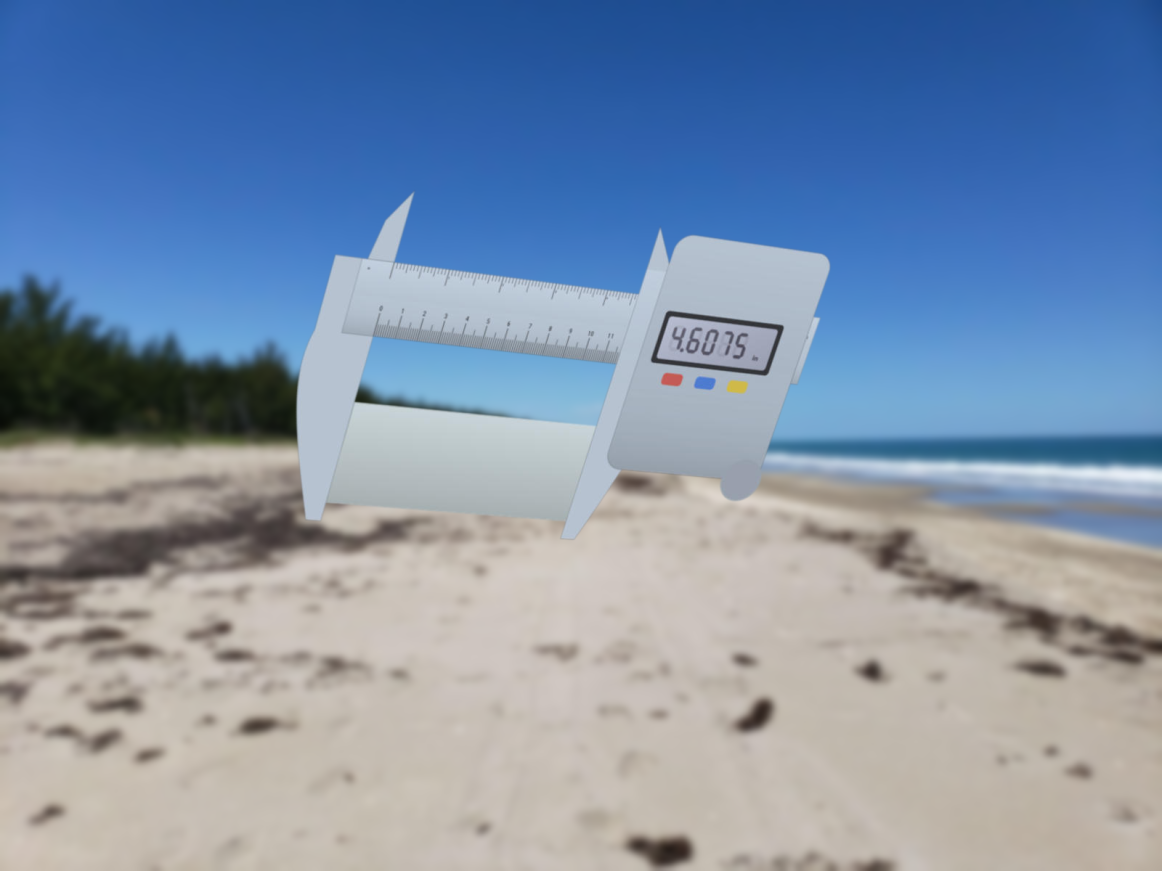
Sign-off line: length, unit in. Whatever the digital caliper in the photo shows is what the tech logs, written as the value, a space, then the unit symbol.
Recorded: 4.6075 in
